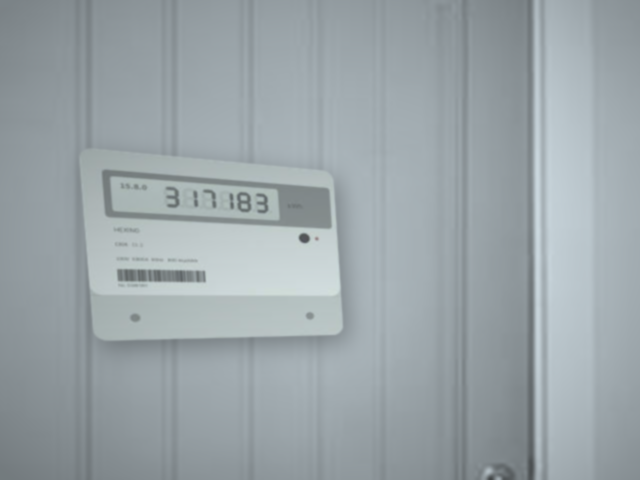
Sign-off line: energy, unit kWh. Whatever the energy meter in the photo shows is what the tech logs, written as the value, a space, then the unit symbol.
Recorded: 317183 kWh
